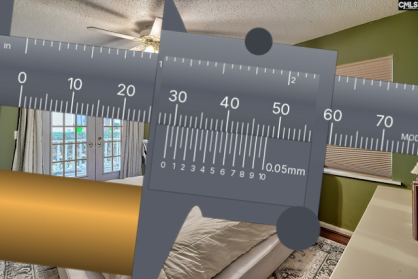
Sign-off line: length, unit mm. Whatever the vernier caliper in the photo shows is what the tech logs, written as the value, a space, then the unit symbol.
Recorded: 28.8 mm
